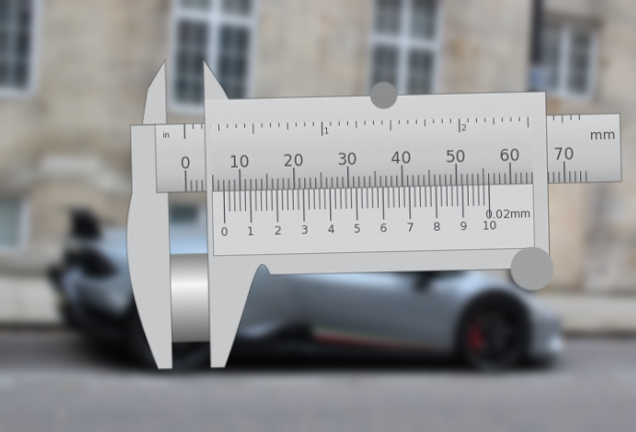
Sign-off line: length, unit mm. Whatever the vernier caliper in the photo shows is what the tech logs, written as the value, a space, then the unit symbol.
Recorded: 7.0 mm
